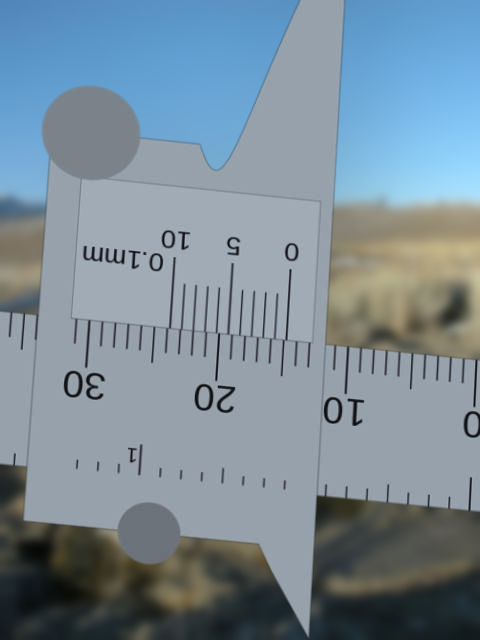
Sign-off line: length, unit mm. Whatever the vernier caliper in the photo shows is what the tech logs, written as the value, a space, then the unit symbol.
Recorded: 14.8 mm
